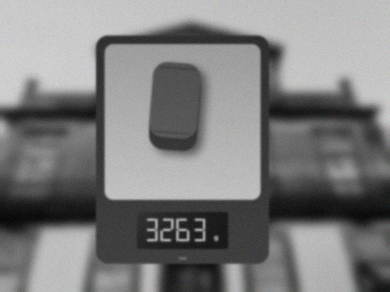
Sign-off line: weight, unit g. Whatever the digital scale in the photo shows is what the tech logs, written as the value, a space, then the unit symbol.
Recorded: 3263 g
